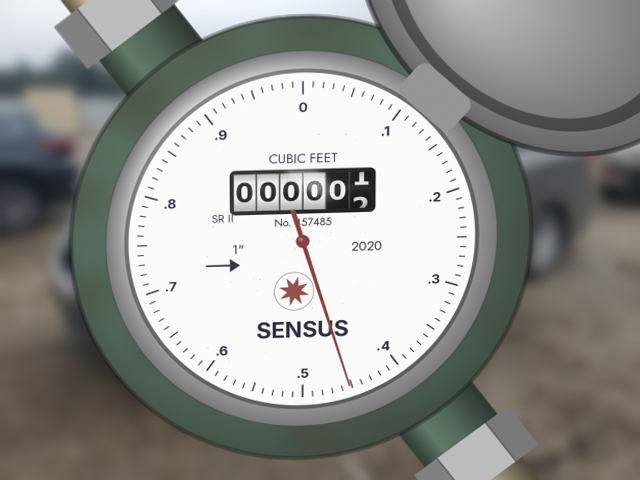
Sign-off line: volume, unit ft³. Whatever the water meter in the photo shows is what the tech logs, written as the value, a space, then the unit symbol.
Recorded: 1.45 ft³
